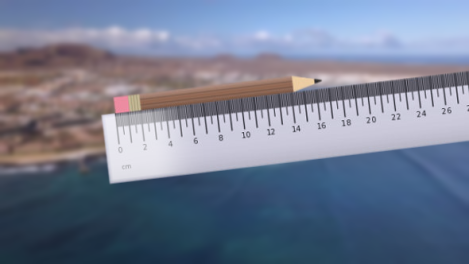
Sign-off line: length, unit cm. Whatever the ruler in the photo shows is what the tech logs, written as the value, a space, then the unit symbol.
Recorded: 16.5 cm
